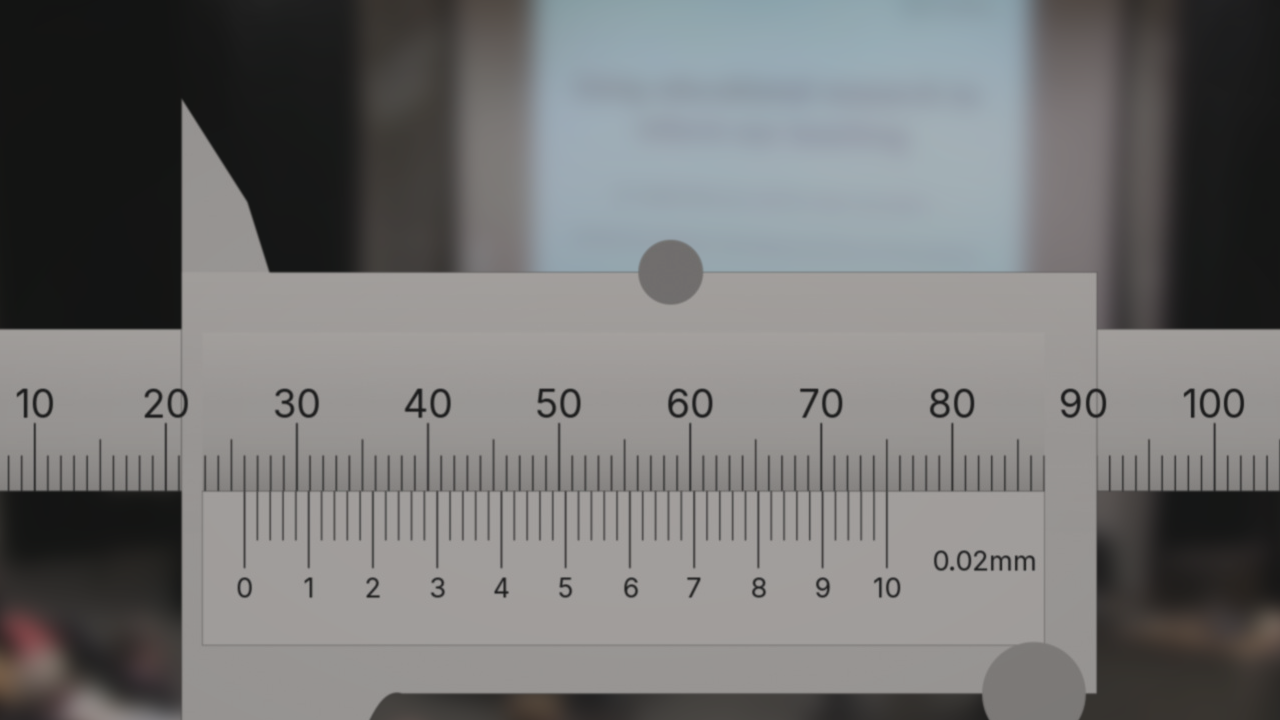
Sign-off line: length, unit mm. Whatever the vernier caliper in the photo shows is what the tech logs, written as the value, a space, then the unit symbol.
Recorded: 26.0 mm
